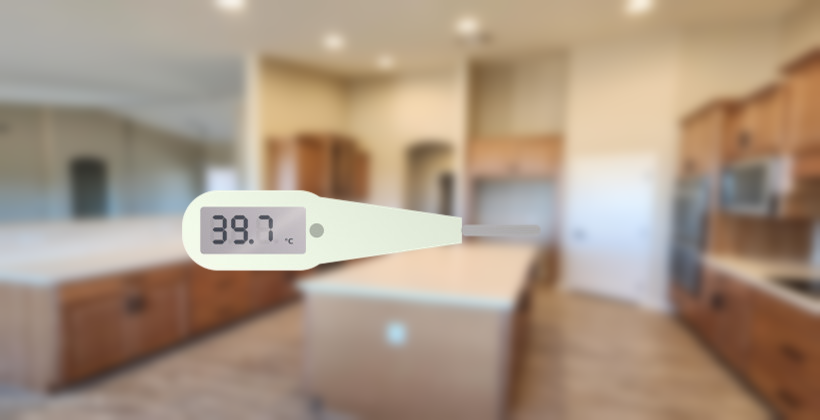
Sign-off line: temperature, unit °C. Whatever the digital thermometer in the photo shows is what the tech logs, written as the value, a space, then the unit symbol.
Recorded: 39.7 °C
